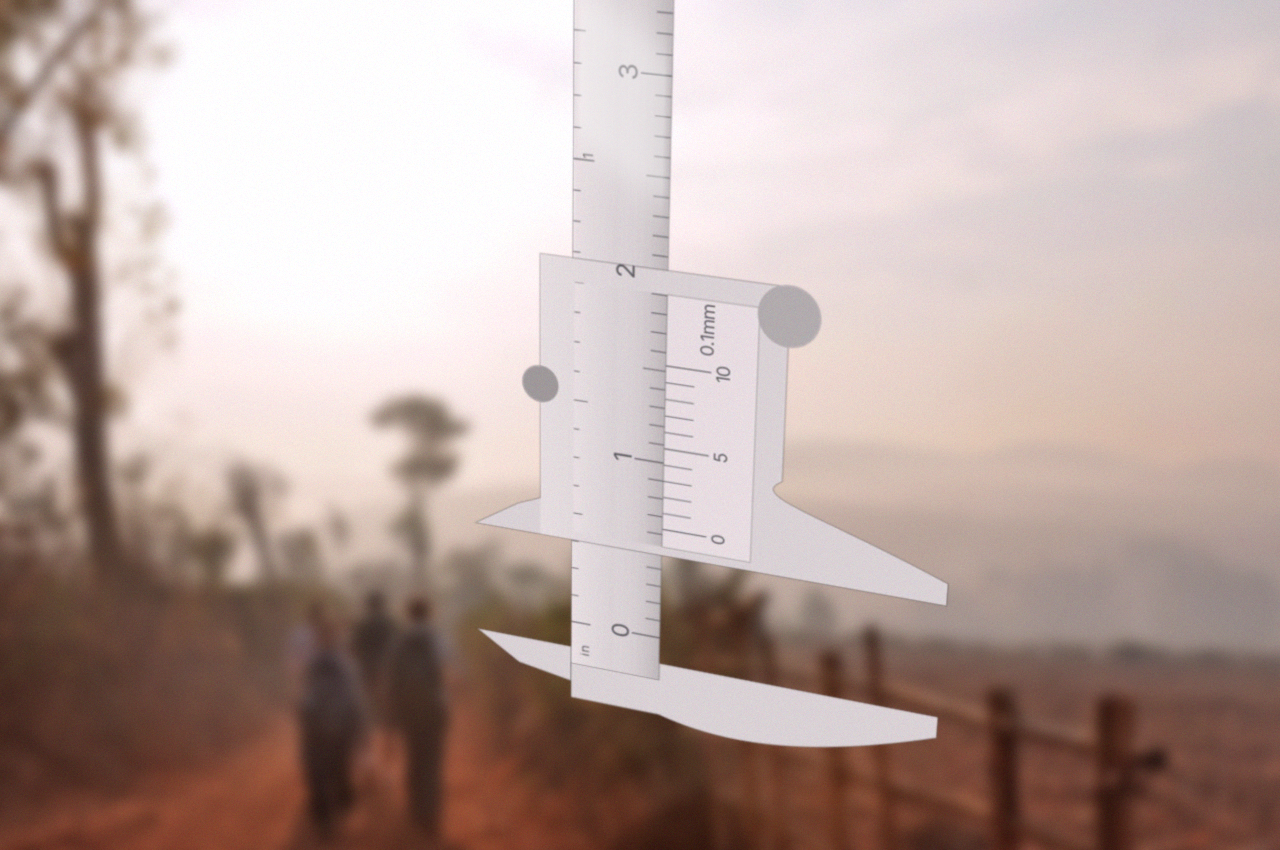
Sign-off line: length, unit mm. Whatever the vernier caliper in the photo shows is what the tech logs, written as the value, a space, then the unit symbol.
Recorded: 6.3 mm
